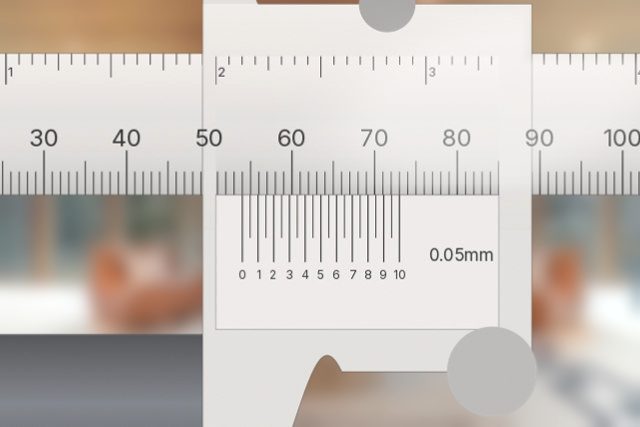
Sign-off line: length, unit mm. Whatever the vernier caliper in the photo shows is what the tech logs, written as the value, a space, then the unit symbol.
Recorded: 54.0 mm
